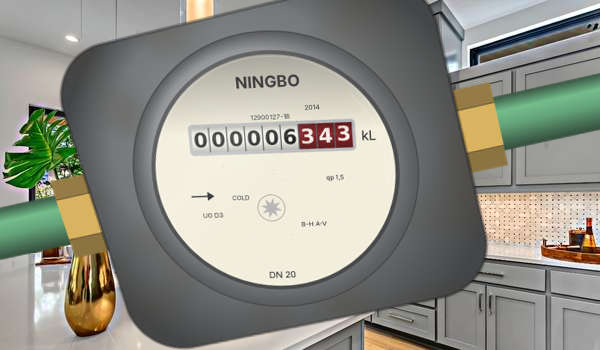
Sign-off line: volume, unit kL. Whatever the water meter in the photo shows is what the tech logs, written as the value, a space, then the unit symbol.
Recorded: 6.343 kL
